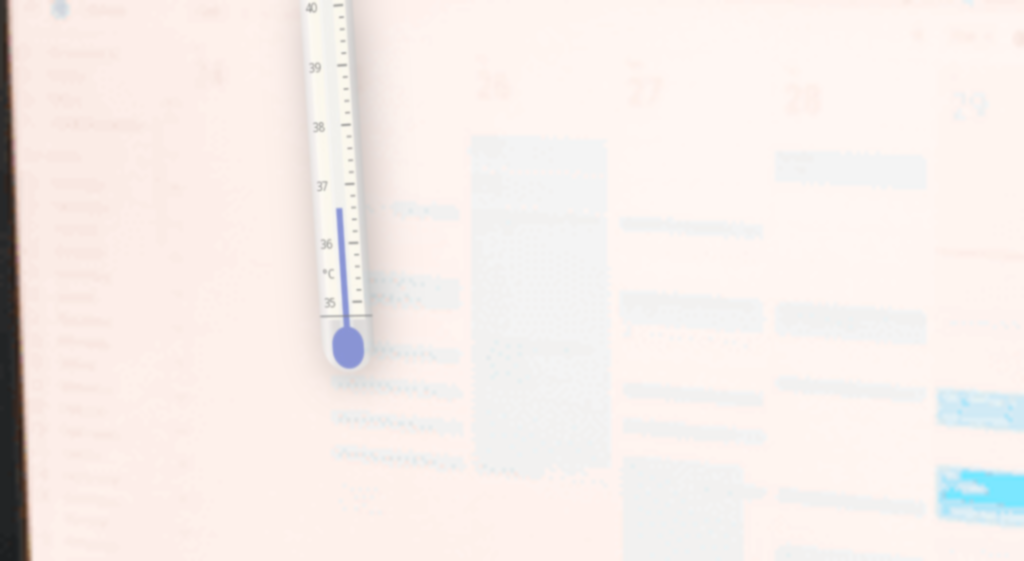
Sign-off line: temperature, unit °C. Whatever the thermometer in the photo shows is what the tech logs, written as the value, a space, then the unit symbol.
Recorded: 36.6 °C
